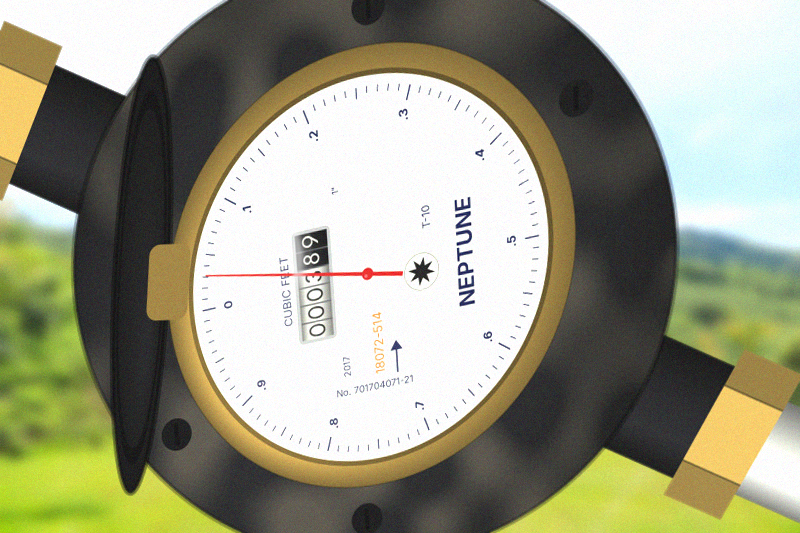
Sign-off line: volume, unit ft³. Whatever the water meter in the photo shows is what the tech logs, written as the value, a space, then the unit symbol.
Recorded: 389.03 ft³
